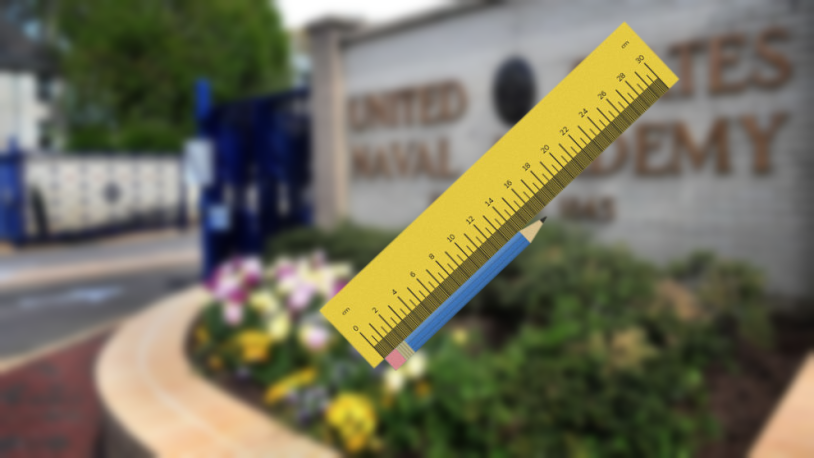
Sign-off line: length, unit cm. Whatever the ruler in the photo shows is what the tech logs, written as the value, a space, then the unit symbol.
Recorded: 16.5 cm
